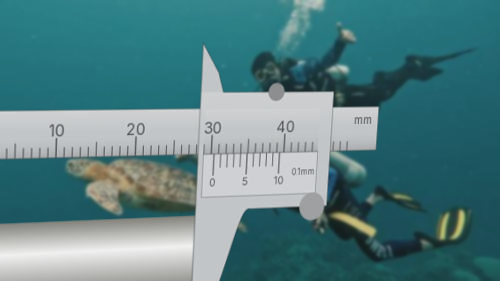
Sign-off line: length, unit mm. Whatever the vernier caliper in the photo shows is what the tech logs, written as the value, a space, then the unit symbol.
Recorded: 30.4 mm
